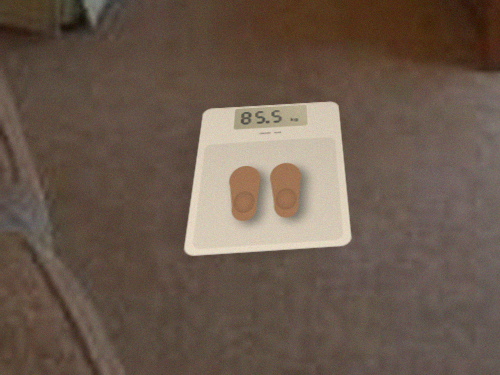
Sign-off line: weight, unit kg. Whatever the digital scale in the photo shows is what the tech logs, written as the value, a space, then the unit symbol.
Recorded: 85.5 kg
